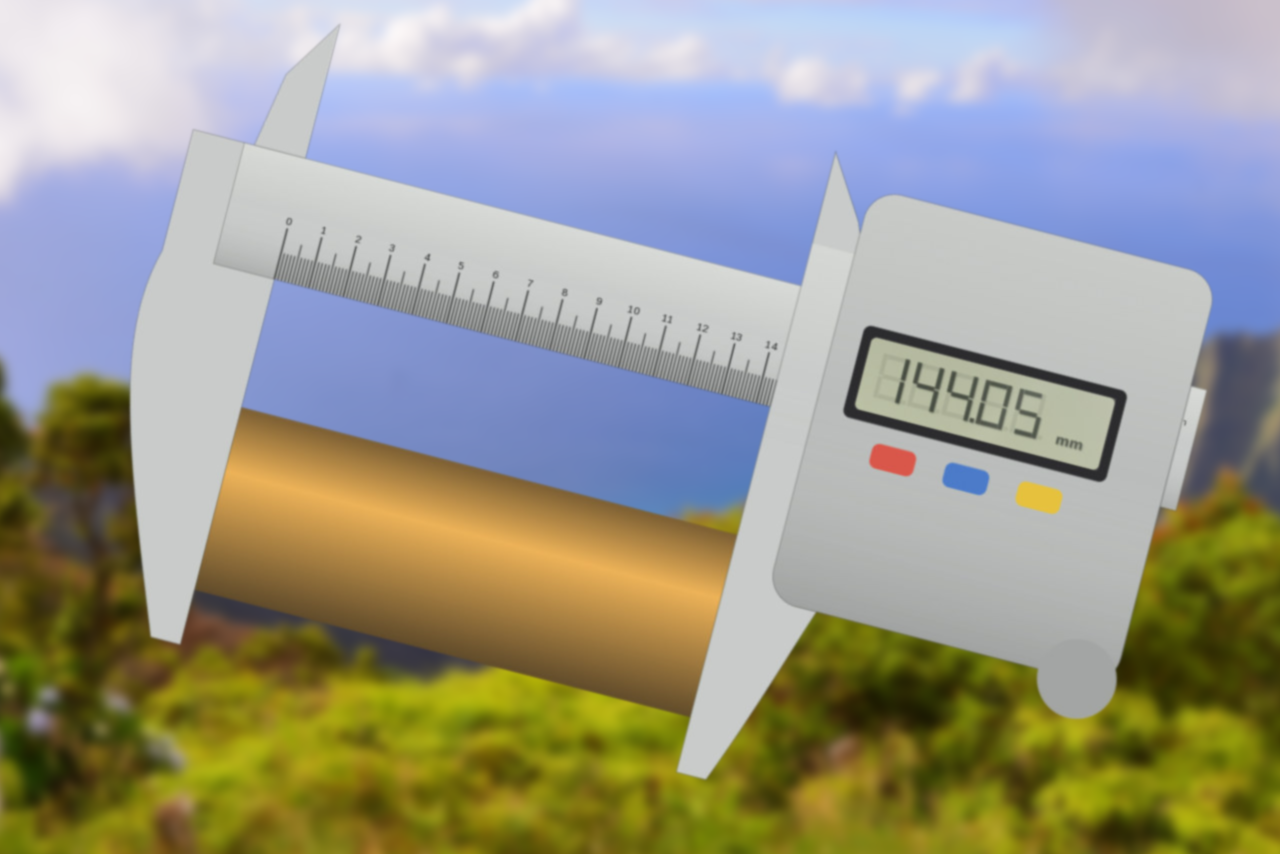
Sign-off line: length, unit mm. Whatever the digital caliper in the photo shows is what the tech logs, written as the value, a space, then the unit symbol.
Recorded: 144.05 mm
